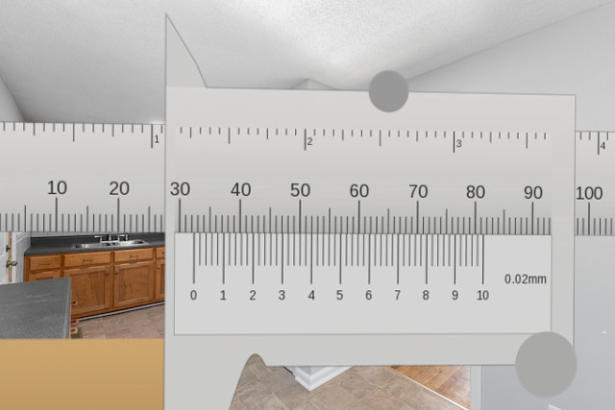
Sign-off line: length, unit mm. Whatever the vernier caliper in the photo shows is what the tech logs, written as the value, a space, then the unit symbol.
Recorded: 32.4 mm
